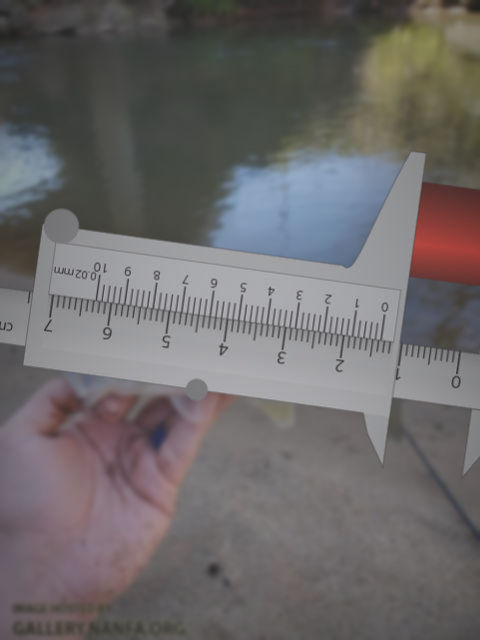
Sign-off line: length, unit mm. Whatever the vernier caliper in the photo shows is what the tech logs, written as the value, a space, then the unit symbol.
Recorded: 13.6 mm
